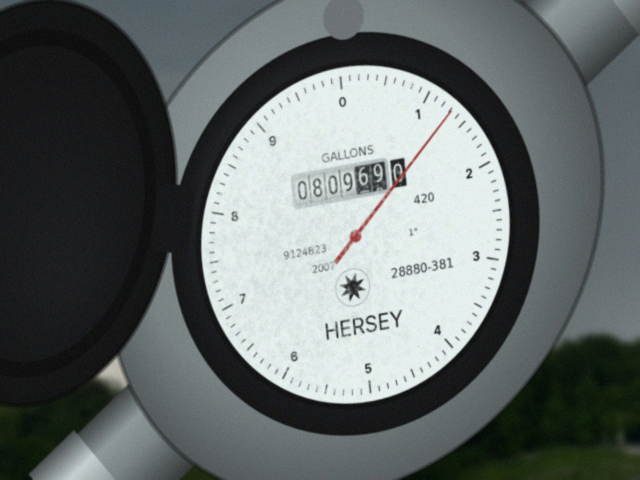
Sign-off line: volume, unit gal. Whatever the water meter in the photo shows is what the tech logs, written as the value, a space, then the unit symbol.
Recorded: 809691.3 gal
